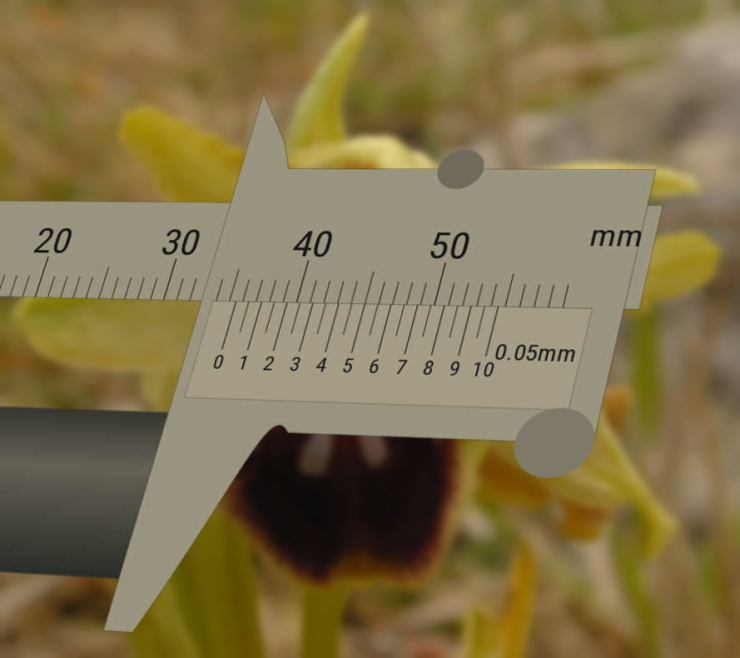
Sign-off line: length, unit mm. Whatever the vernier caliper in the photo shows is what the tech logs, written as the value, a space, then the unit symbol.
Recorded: 35.5 mm
